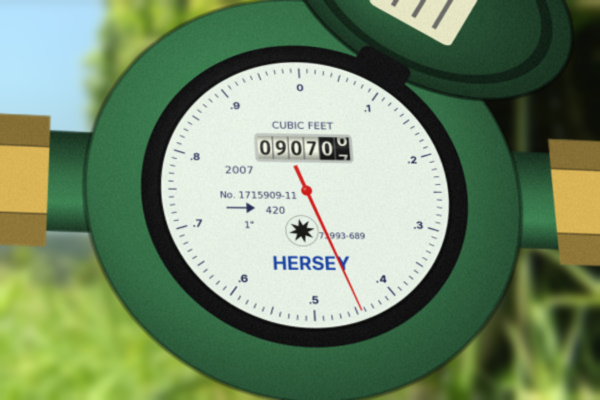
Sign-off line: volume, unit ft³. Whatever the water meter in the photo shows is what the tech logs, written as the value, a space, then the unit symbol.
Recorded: 90706.44 ft³
